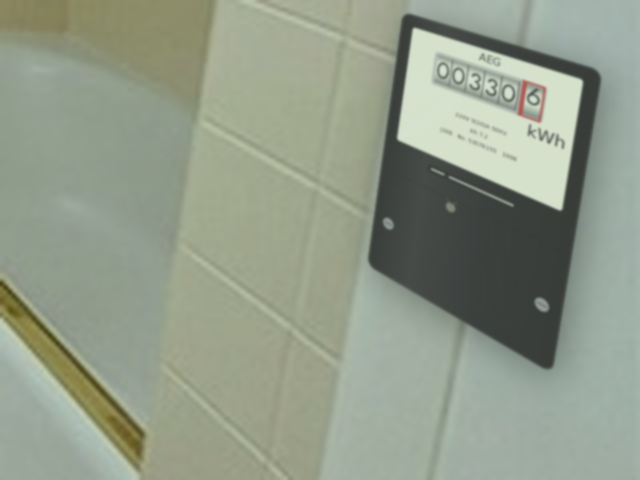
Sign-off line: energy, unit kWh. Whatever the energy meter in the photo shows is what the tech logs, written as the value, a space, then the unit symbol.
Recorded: 330.6 kWh
